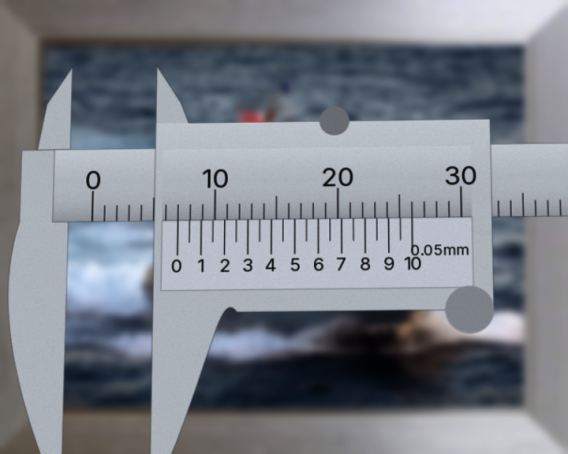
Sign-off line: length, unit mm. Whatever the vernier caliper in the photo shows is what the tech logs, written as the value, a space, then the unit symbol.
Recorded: 7.0 mm
